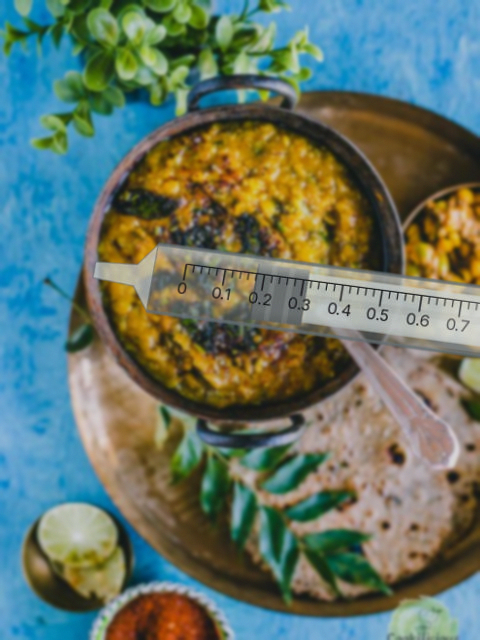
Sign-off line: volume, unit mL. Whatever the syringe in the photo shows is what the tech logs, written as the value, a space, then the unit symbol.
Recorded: 0.18 mL
